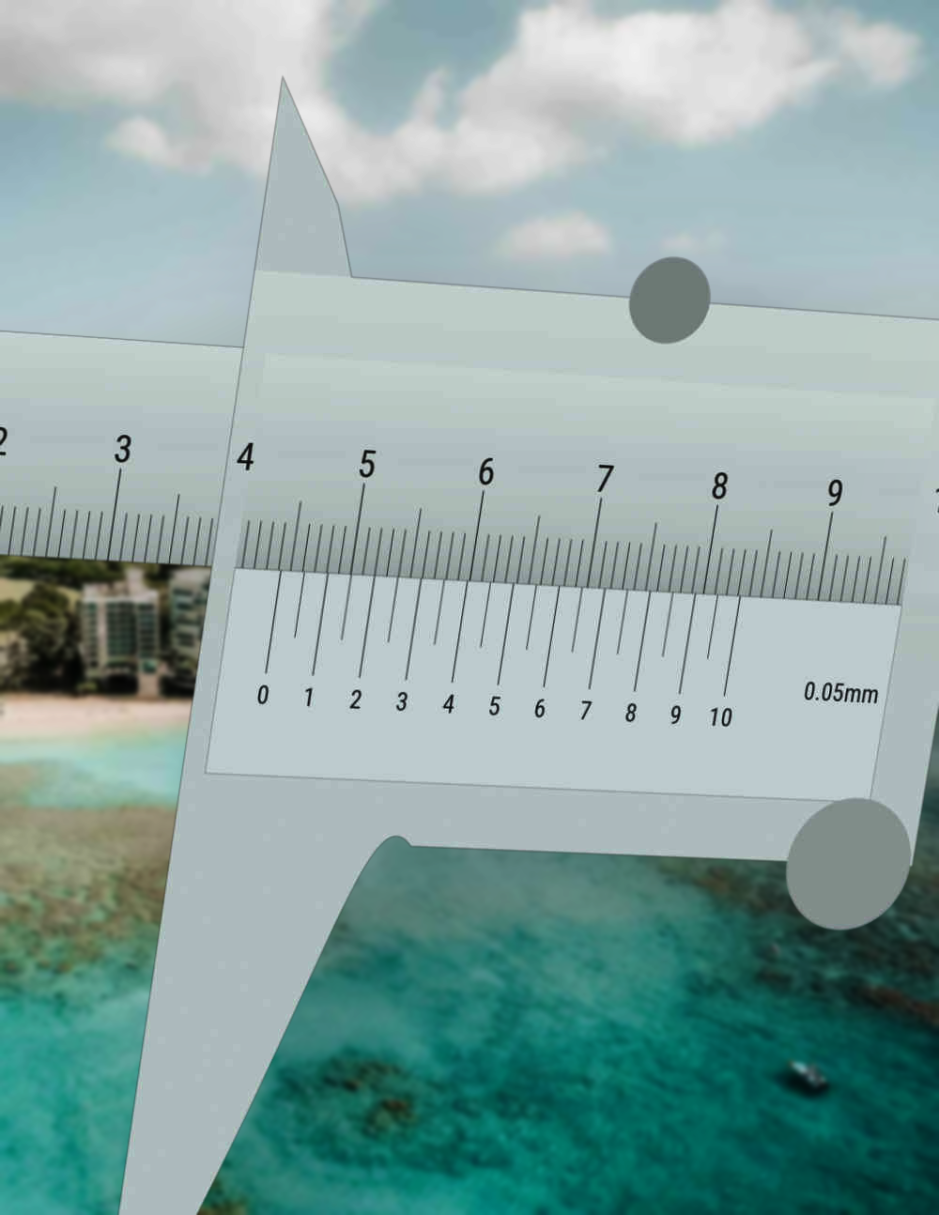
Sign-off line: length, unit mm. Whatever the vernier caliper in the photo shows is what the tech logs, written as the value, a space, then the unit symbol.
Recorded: 44.2 mm
